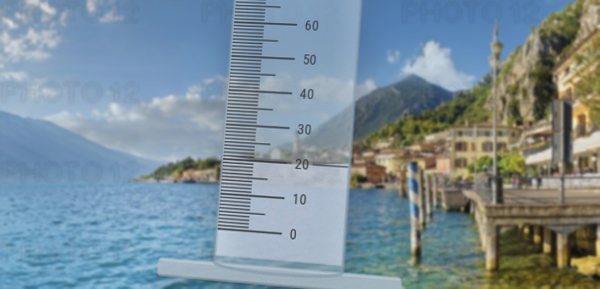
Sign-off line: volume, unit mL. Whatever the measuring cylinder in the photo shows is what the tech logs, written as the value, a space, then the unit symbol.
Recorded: 20 mL
